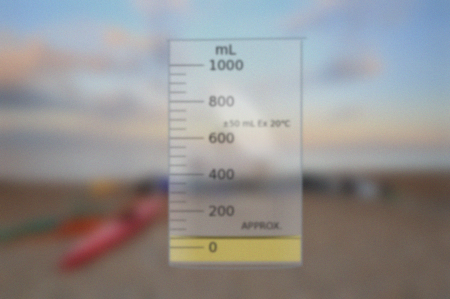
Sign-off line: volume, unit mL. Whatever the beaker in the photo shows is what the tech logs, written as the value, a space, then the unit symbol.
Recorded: 50 mL
